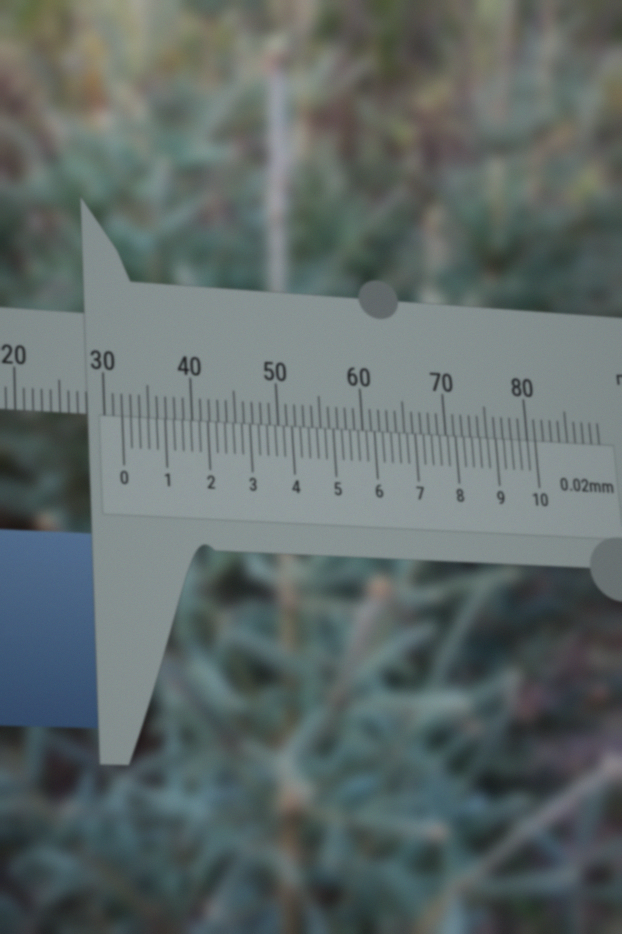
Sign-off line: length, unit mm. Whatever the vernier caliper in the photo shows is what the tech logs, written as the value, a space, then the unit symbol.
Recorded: 32.0 mm
